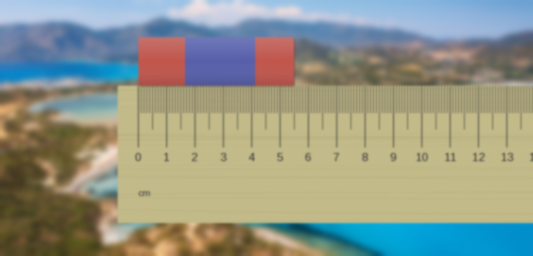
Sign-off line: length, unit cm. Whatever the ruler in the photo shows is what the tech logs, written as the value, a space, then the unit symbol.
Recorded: 5.5 cm
